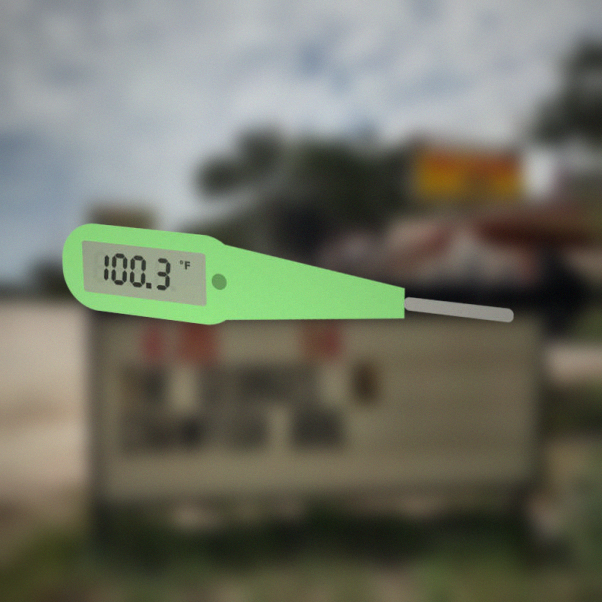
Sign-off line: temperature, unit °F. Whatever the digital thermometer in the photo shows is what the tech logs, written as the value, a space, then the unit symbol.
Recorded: 100.3 °F
